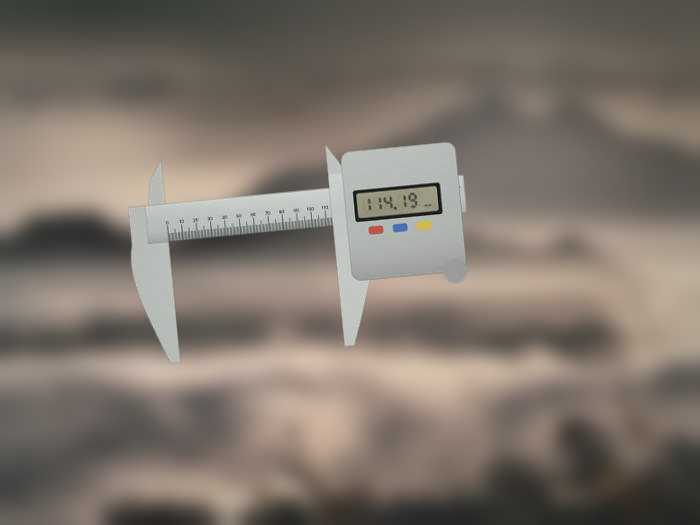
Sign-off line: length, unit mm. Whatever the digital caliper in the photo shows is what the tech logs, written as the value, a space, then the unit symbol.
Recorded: 114.19 mm
